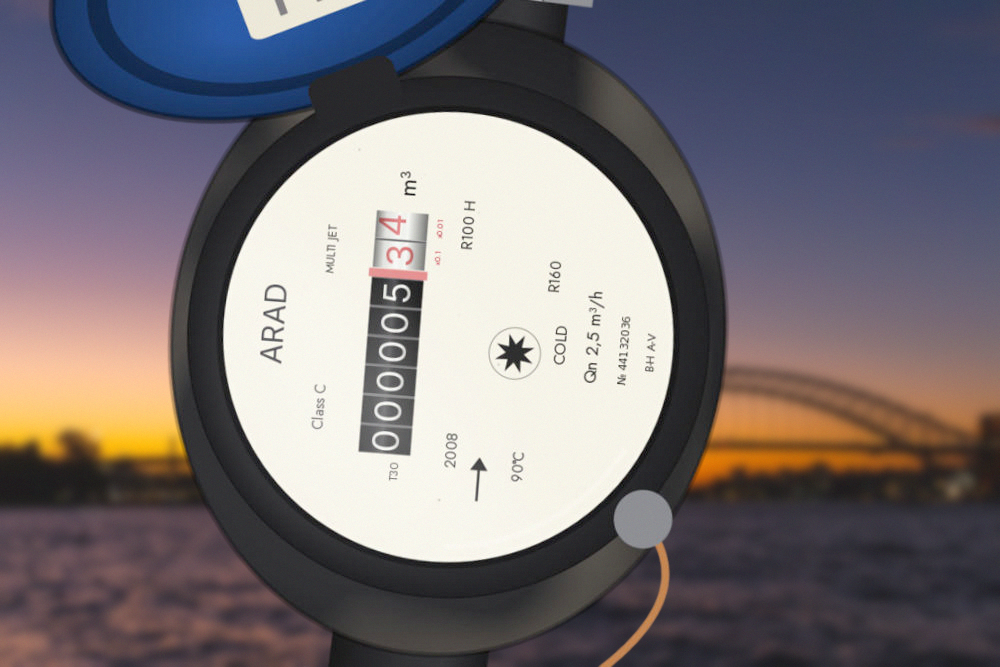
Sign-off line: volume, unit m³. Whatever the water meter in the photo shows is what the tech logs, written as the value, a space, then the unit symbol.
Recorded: 5.34 m³
